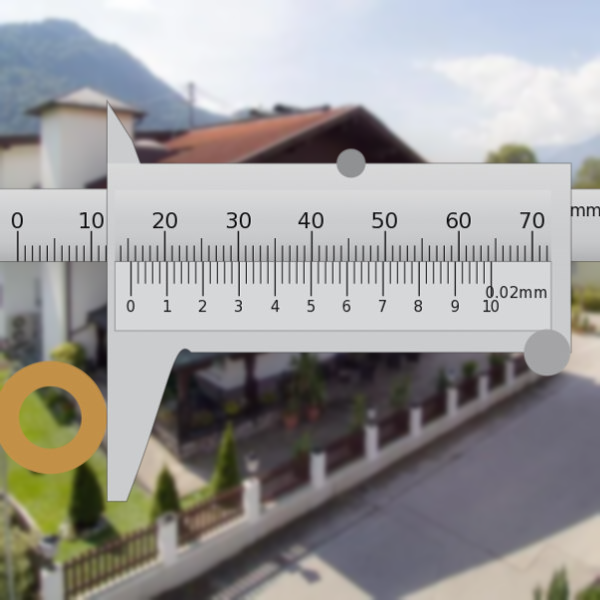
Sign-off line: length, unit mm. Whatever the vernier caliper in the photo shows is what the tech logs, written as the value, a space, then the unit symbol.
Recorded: 15.4 mm
